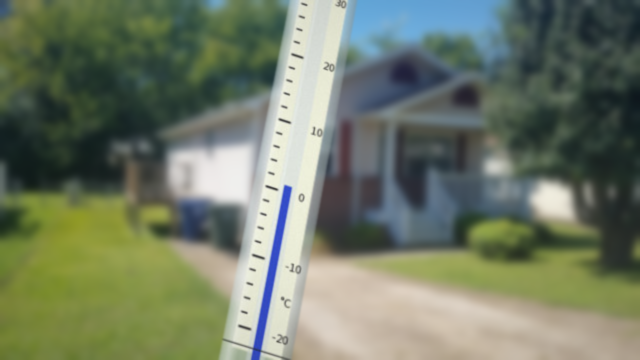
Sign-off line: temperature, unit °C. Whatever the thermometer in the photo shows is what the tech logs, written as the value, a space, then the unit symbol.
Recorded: 1 °C
